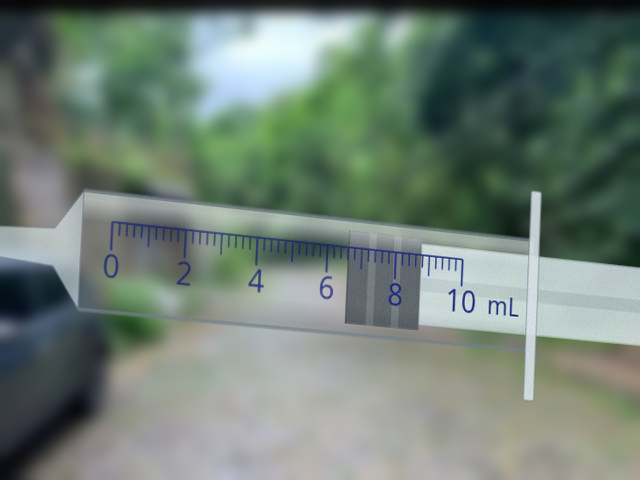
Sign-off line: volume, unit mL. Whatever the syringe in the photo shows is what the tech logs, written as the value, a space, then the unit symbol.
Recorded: 6.6 mL
